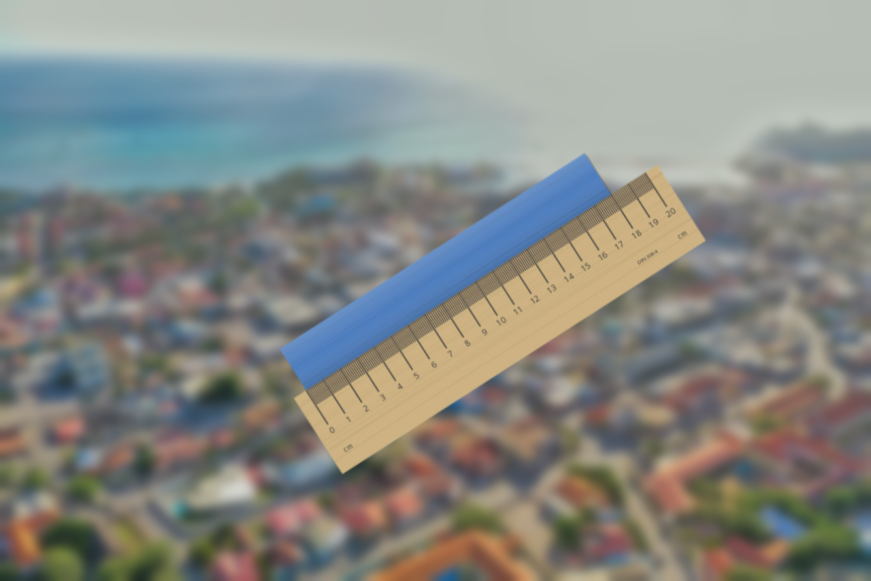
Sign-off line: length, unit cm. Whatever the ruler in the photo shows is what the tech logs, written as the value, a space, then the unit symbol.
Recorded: 18 cm
